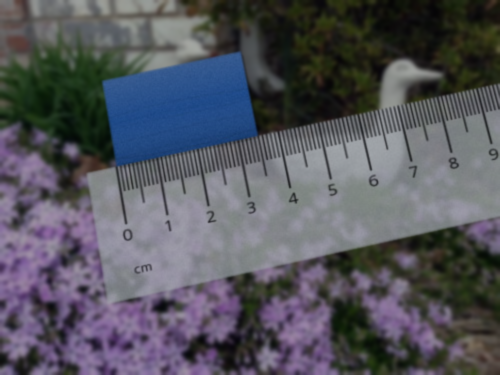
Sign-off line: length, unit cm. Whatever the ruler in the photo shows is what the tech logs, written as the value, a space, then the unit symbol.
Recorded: 3.5 cm
